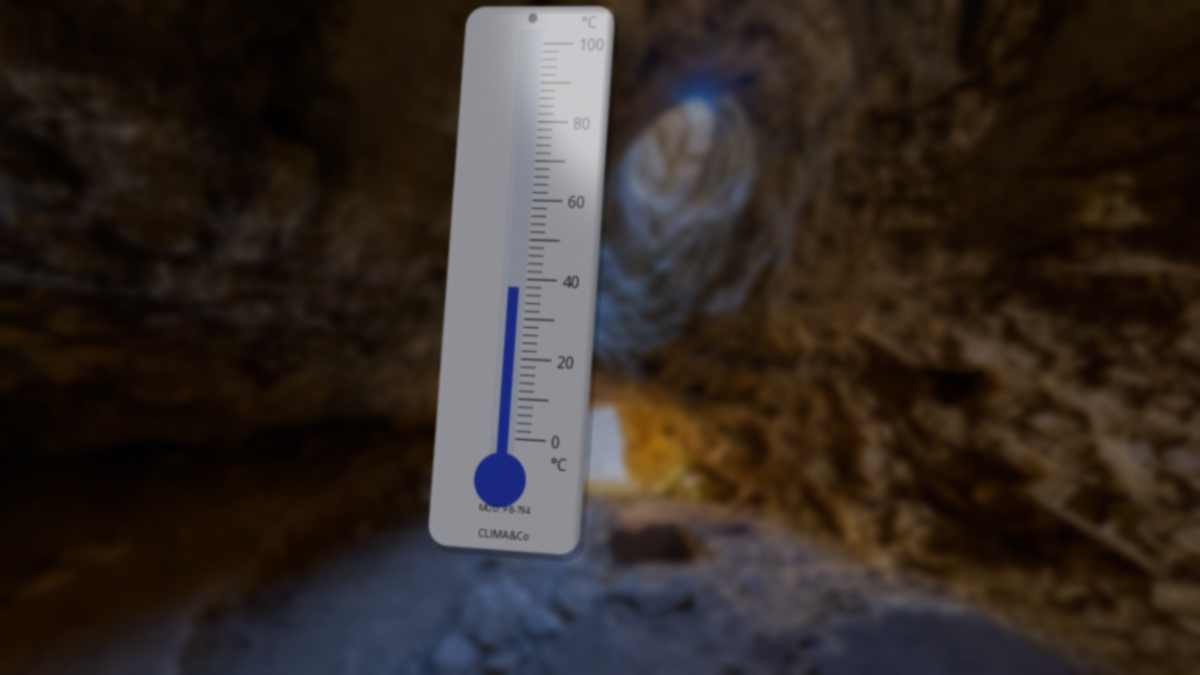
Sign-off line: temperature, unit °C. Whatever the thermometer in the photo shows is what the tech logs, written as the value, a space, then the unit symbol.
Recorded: 38 °C
